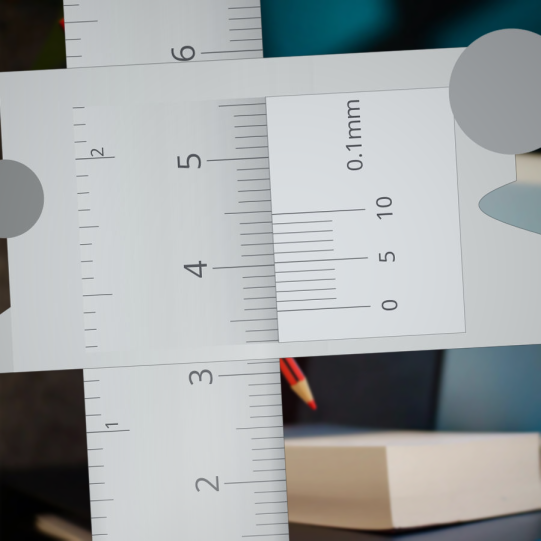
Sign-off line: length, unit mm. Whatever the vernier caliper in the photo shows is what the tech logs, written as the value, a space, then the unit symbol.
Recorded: 35.7 mm
